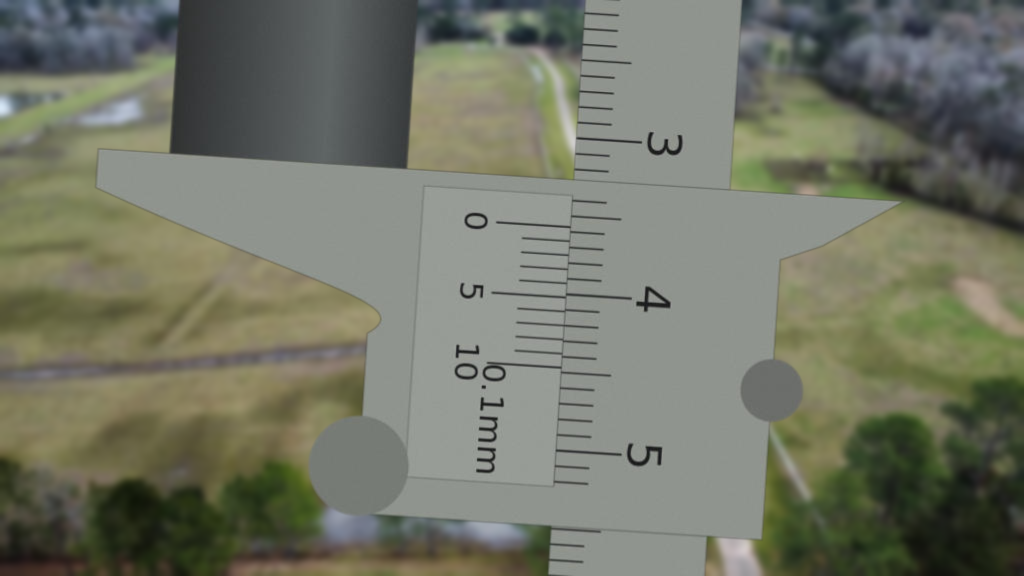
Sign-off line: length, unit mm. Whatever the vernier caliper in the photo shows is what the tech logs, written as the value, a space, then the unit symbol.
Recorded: 35.7 mm
